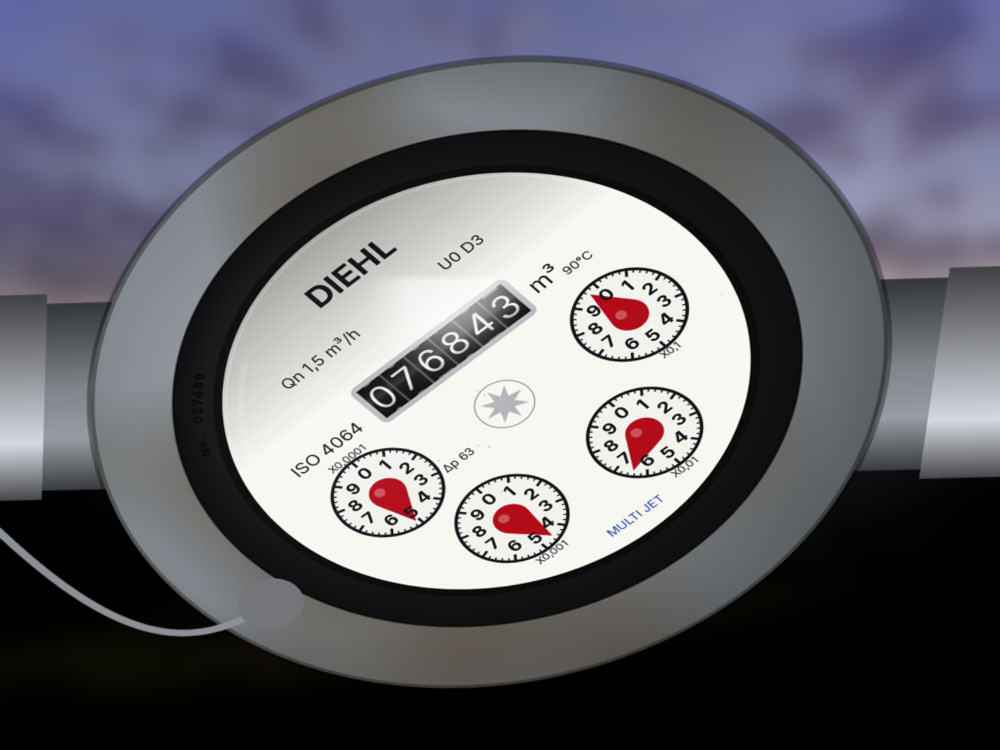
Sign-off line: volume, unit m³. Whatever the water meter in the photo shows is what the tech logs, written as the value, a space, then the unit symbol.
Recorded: 76842.9645 m³
